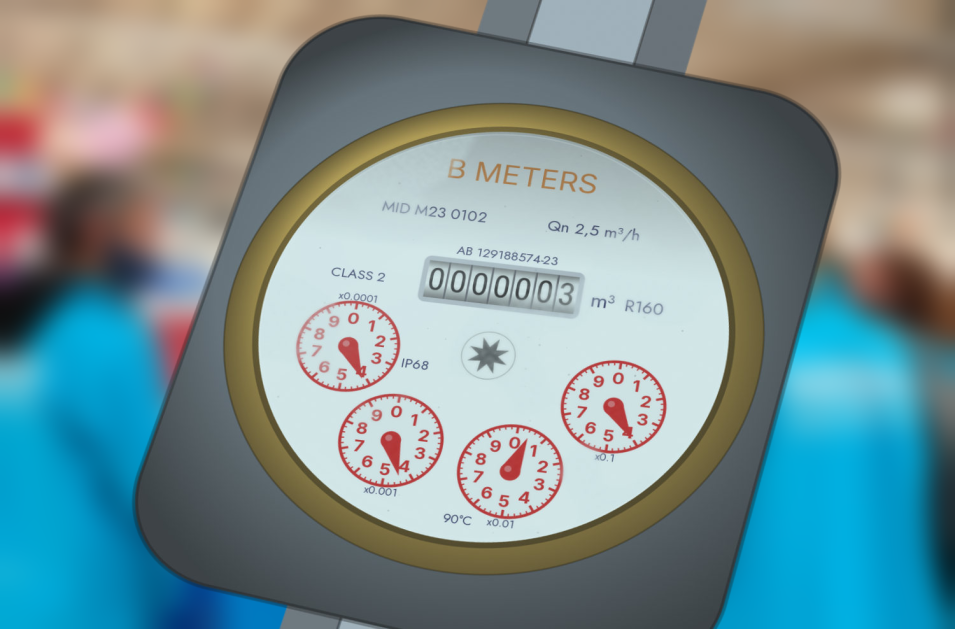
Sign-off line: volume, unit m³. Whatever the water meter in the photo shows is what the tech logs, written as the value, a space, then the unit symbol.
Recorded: 3.4044 m³
